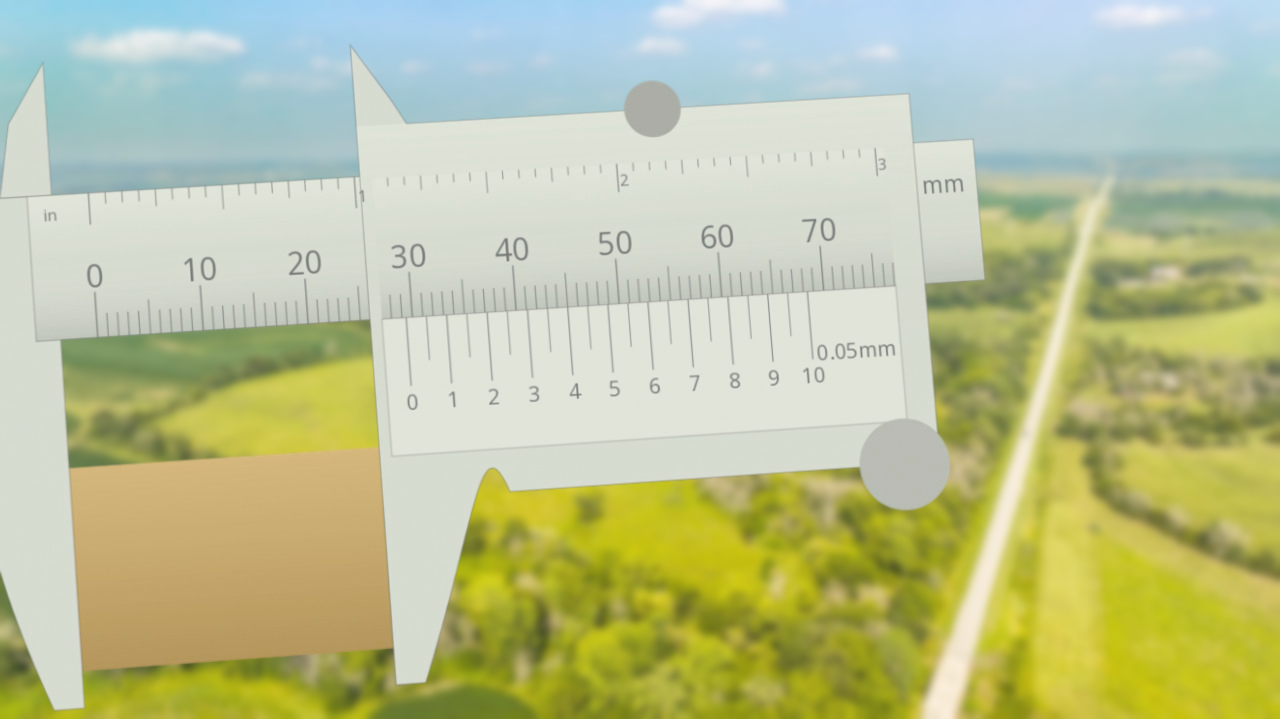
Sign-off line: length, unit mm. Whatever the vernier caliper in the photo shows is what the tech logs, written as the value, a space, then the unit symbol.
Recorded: 29.4 mm
